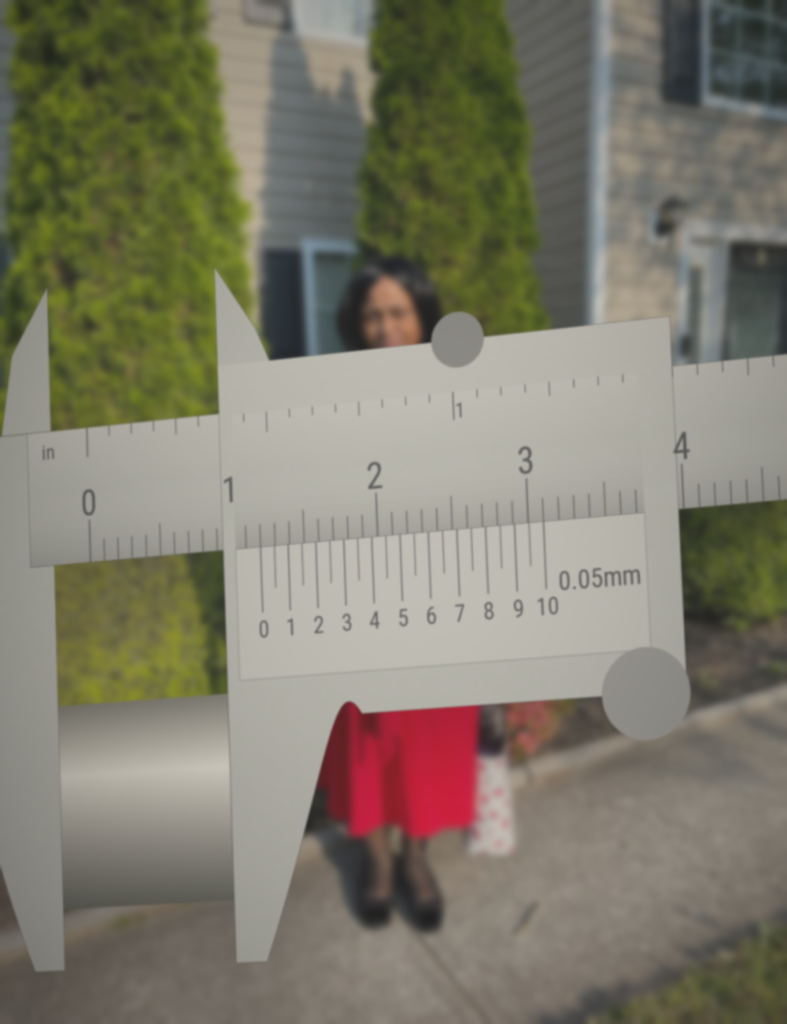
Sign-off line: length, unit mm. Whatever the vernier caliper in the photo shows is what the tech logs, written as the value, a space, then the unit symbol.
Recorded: 12.0 mm
